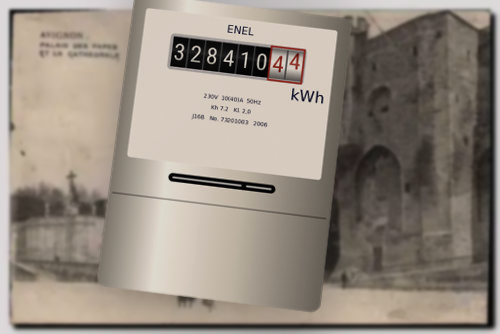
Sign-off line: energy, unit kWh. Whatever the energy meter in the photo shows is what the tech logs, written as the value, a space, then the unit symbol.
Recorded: 328410.44 kWh
